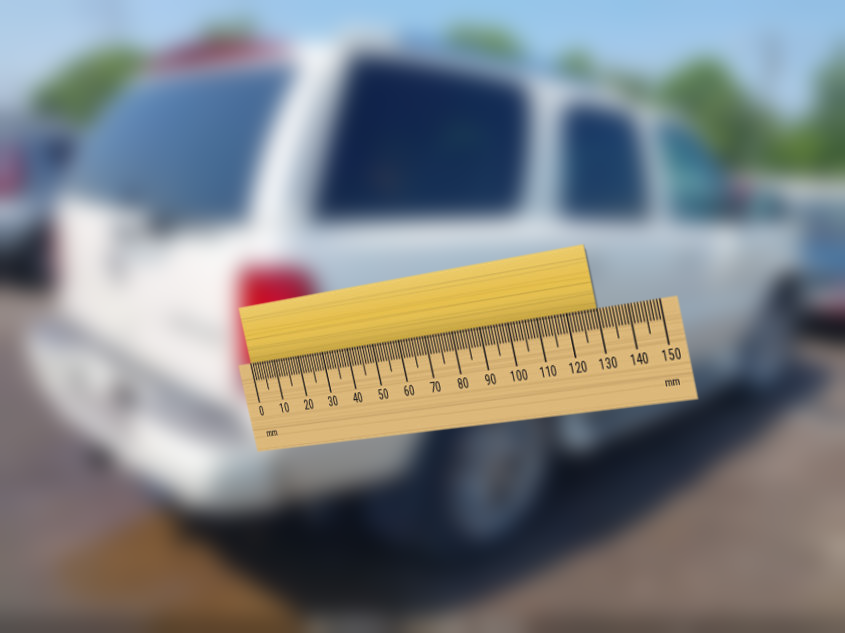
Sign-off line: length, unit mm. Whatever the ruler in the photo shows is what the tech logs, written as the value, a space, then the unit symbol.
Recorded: 130 mm
